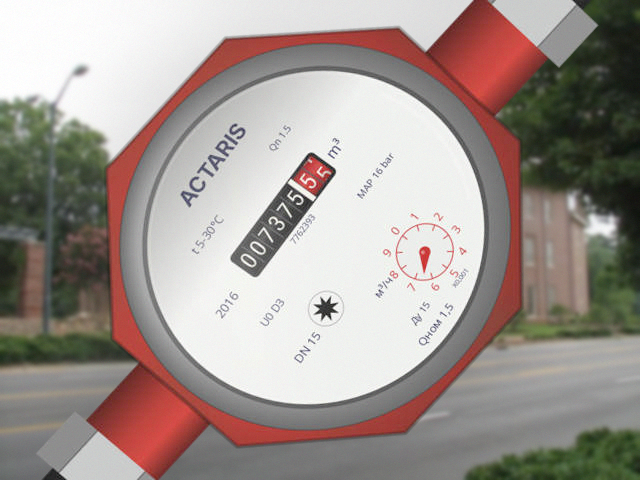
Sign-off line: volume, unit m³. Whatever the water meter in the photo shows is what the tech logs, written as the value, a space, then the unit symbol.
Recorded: 7375.546 m³
